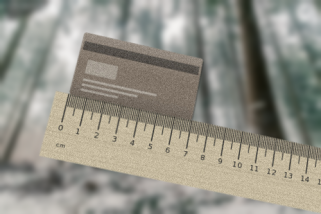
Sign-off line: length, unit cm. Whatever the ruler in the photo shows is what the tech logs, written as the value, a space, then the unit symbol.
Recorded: 7 cm
